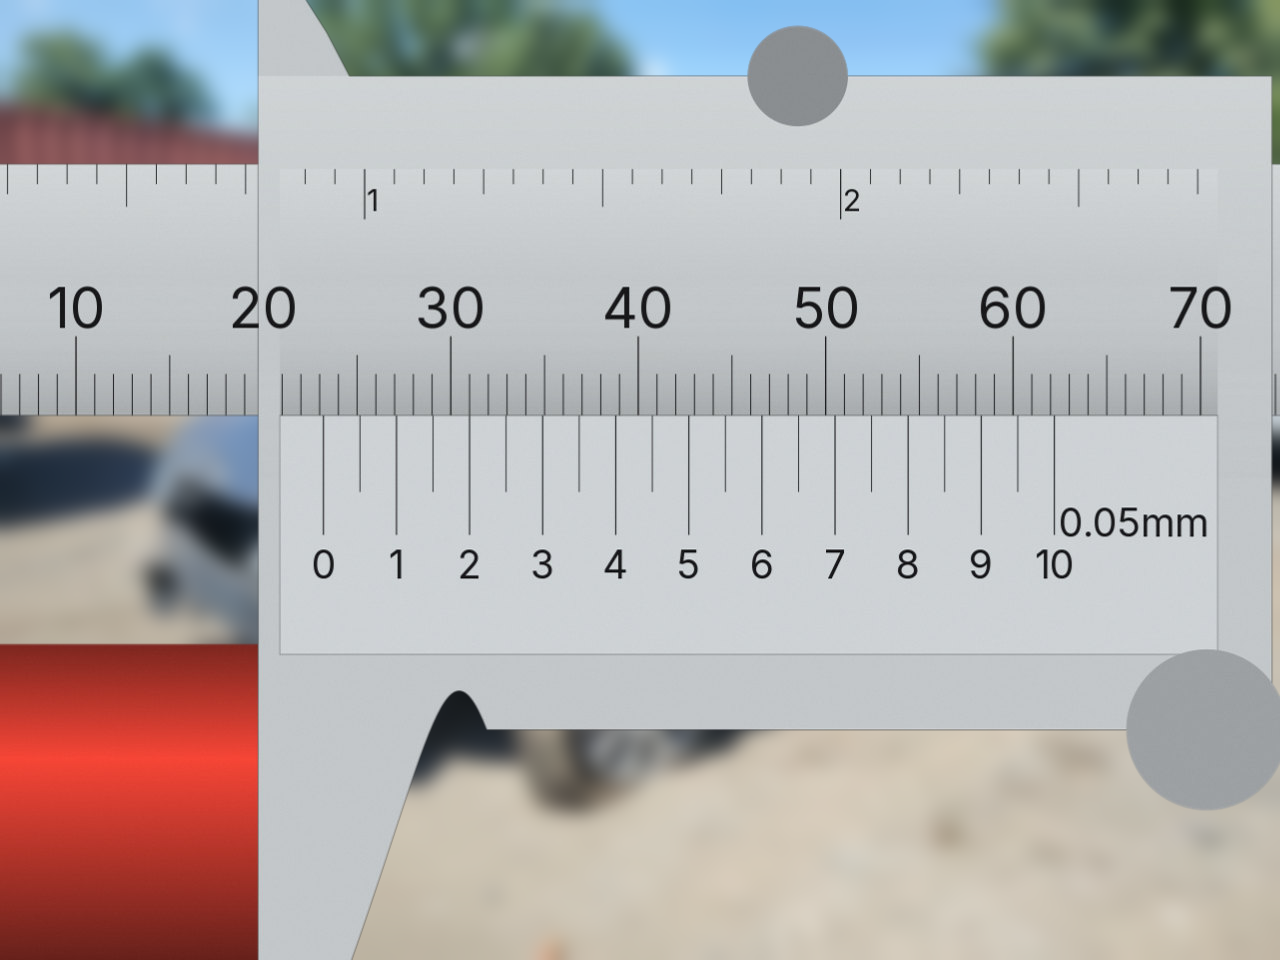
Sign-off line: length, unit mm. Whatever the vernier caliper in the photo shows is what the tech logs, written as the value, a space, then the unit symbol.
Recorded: 23.2 mm
